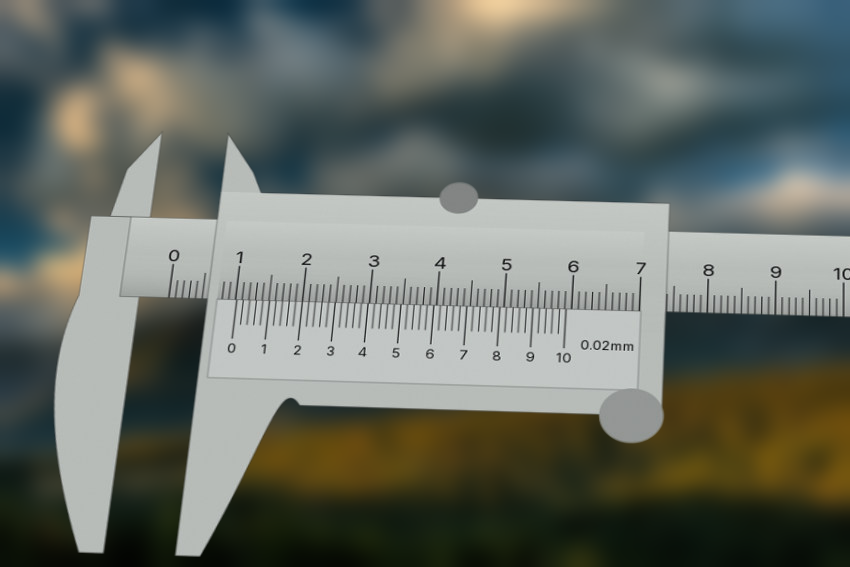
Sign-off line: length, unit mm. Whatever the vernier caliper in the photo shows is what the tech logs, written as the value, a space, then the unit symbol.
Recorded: 10.2 mm
